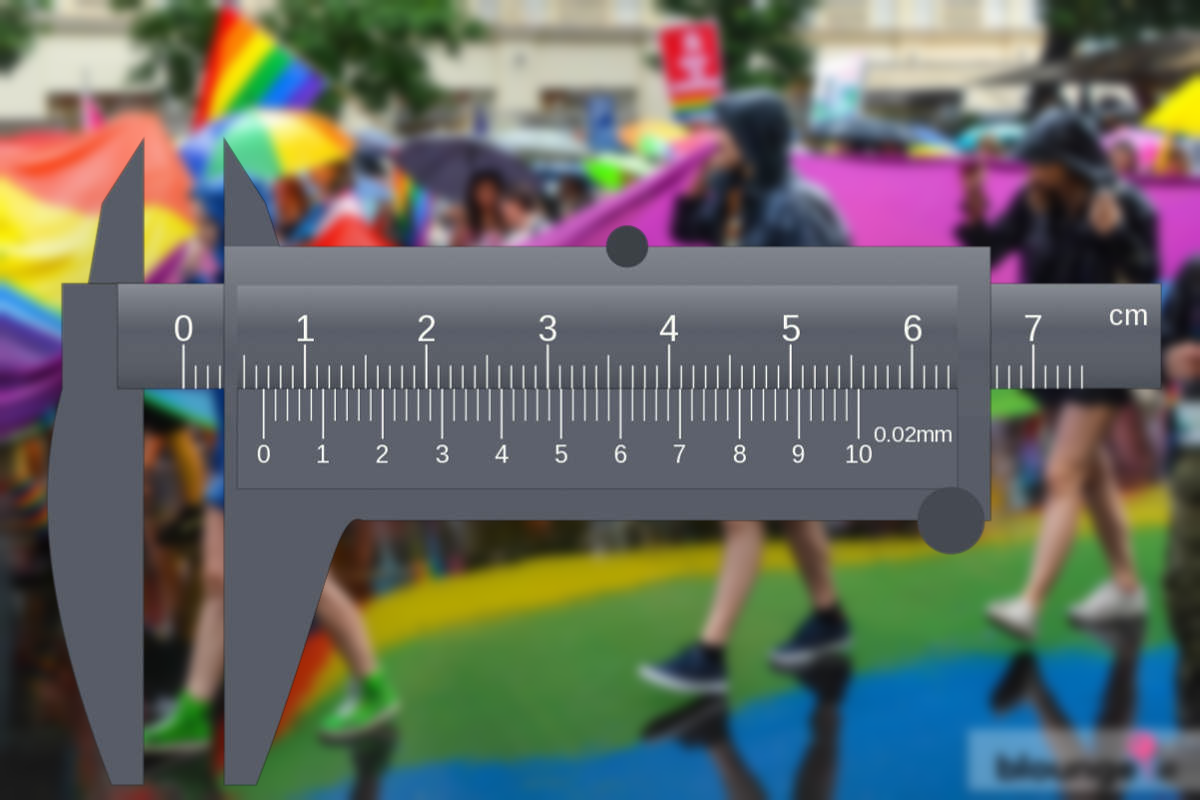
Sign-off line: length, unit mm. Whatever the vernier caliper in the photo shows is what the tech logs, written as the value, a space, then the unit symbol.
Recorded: 6.6 mm
